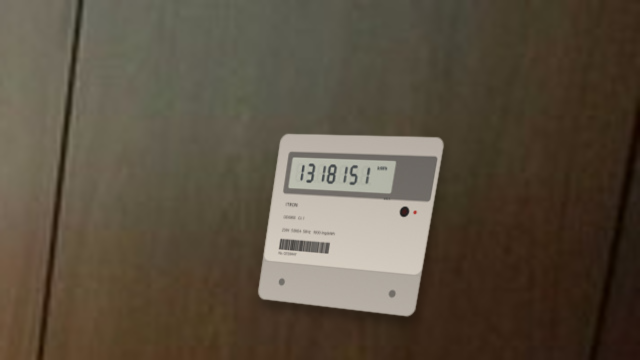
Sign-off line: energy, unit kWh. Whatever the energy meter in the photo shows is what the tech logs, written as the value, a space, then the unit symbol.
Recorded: 1318151 kWh
